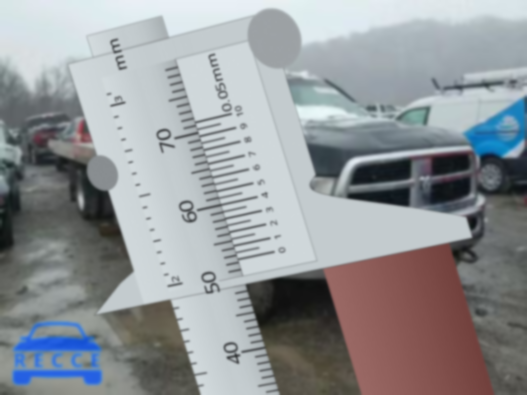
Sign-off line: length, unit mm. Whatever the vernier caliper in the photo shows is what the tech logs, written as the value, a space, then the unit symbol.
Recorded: 52.4 mm
